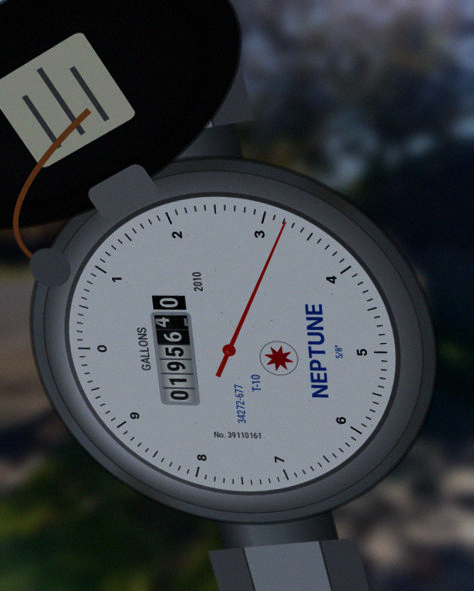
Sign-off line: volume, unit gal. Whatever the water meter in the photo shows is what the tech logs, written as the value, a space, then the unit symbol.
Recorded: 195643.2 gal
